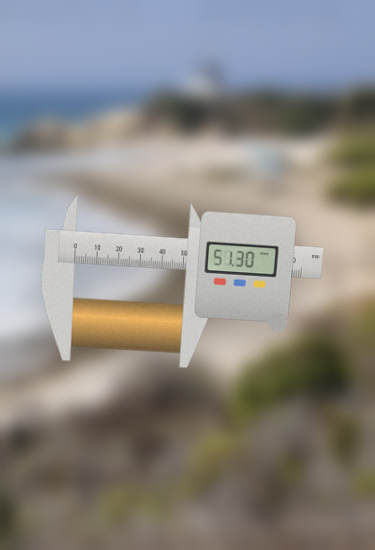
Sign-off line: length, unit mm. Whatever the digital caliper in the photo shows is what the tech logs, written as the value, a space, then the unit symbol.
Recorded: 51.30 mm
